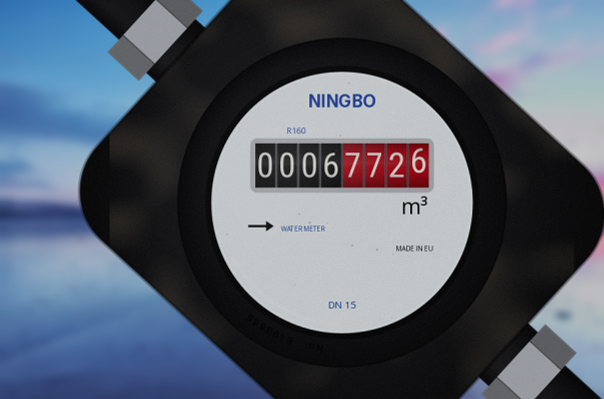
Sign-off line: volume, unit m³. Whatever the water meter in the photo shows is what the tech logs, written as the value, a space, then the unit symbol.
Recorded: 6.7726 m³
